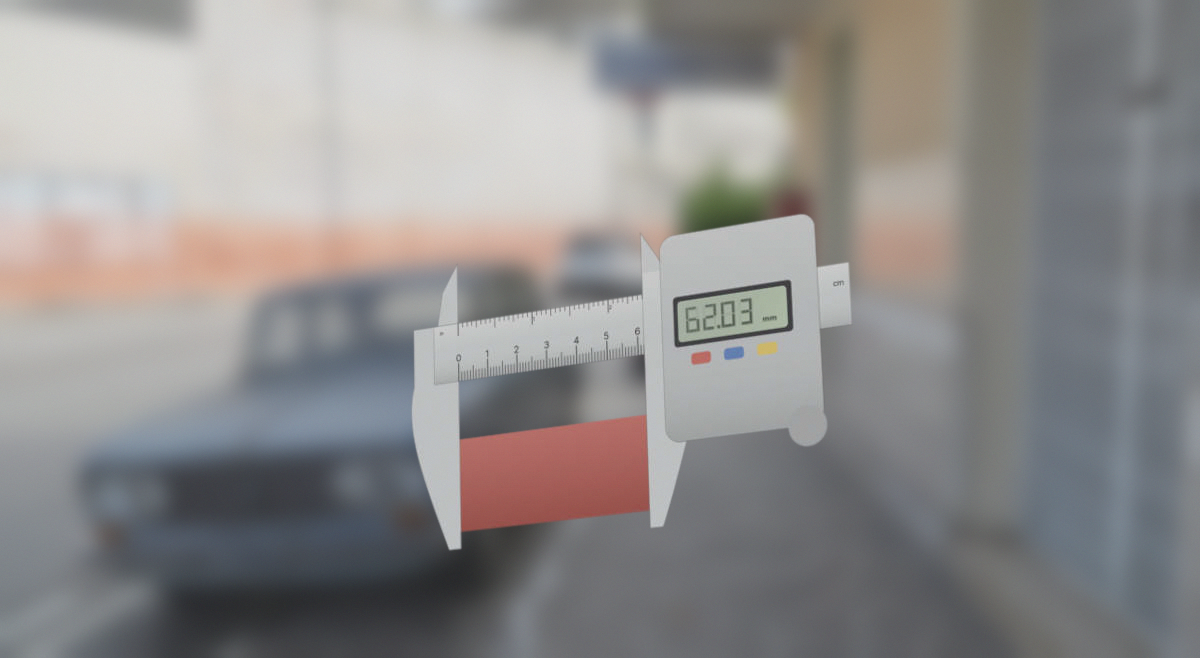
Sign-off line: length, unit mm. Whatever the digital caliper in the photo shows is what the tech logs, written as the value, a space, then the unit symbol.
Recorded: 62.03 mm
